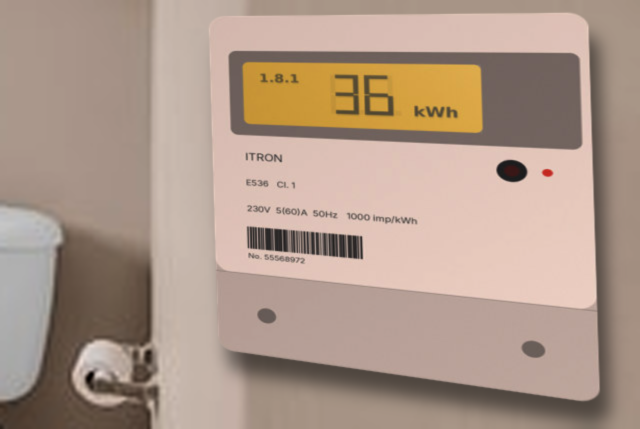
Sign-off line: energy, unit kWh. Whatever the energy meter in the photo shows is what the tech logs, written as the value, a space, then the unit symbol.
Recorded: 36 kWh
